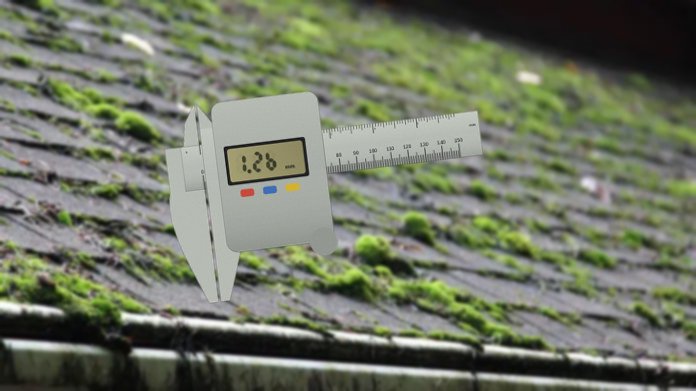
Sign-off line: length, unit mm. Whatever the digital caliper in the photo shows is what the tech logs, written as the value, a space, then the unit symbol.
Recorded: 1.26 mm
